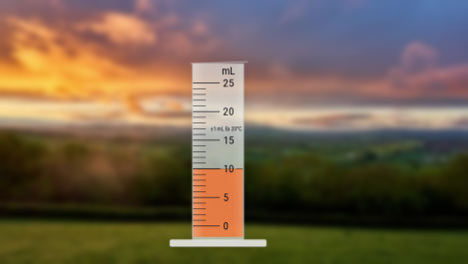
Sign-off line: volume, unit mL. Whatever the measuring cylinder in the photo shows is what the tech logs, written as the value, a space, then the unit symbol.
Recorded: 10 mL
